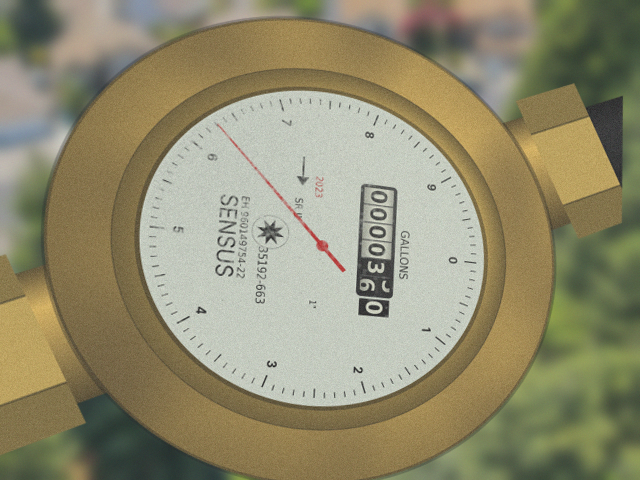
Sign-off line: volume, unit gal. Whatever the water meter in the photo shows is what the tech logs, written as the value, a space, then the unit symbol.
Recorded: 356.3 gal
